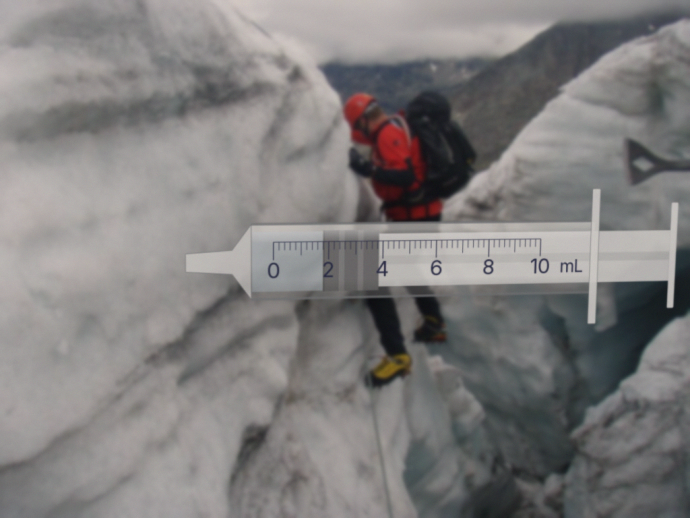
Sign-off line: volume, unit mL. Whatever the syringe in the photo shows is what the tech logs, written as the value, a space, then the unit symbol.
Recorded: 1.8 mL
